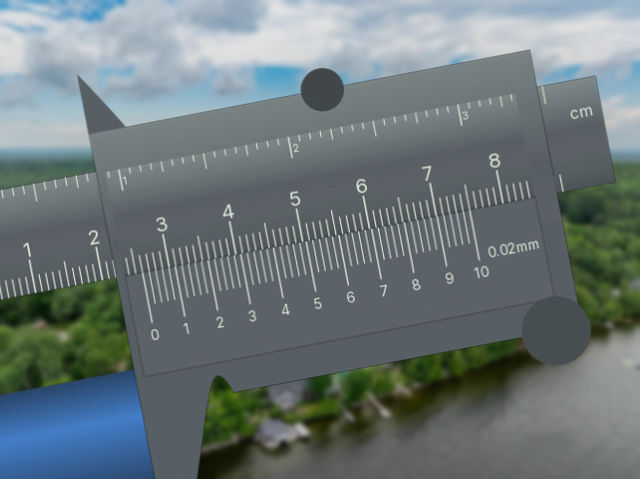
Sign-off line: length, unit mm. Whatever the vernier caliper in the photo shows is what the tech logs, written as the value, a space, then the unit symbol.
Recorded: 26.0 mm
